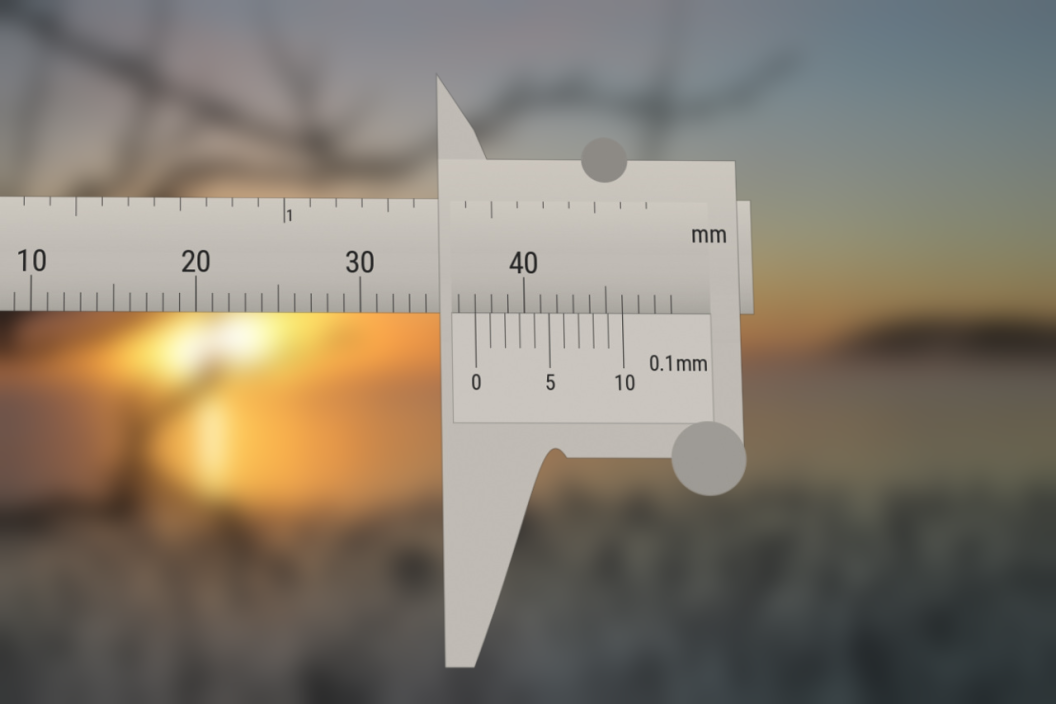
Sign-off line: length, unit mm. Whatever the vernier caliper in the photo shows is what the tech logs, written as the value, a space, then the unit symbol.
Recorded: 37.0 mm
